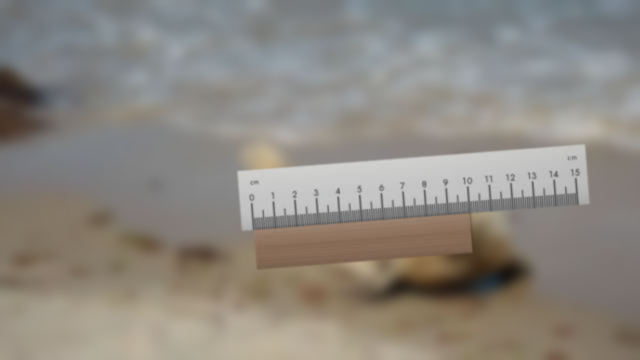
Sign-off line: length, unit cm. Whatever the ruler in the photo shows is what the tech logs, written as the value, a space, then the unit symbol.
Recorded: 10 cm
